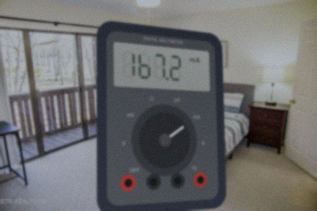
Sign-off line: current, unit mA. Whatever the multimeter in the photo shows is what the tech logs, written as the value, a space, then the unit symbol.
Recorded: 167.2 mA
